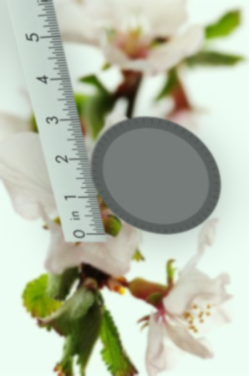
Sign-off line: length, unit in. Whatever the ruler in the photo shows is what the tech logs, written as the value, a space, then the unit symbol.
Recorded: 3 in
